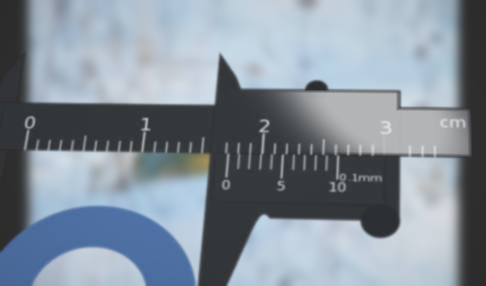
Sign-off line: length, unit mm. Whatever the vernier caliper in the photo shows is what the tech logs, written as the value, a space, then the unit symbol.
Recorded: 17.2 mm
